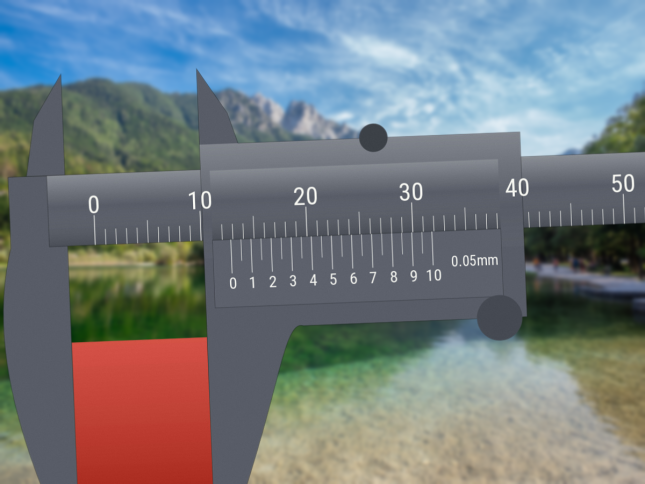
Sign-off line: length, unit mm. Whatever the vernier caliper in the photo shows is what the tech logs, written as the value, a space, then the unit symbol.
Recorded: 12.8 mm
